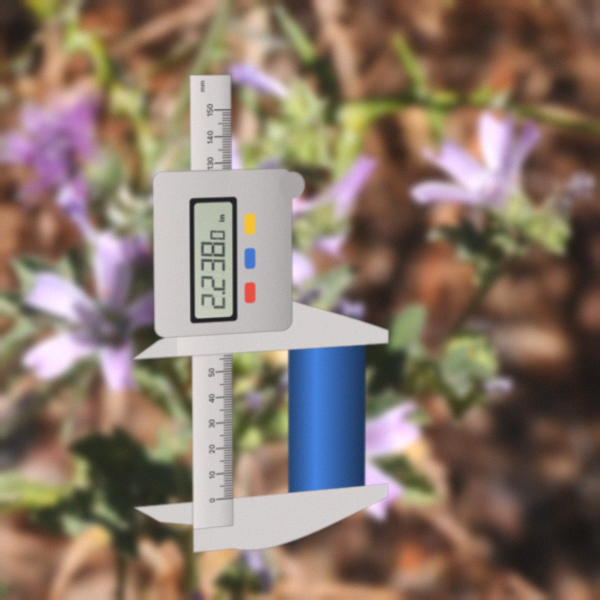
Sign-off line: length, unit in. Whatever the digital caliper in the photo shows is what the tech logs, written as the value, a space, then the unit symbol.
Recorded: 2.2380 in
